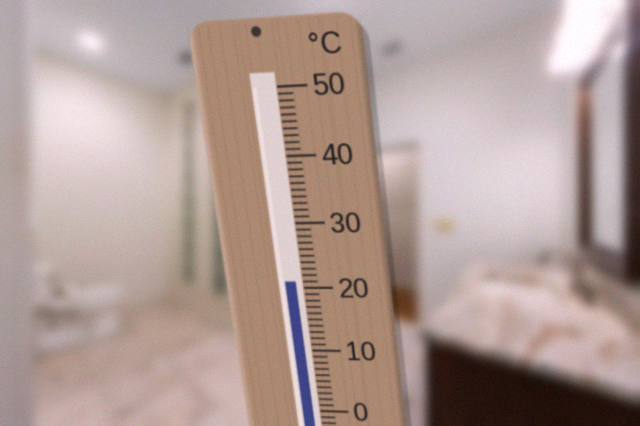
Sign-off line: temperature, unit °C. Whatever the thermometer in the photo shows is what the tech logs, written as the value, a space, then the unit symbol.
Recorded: 21 °C
